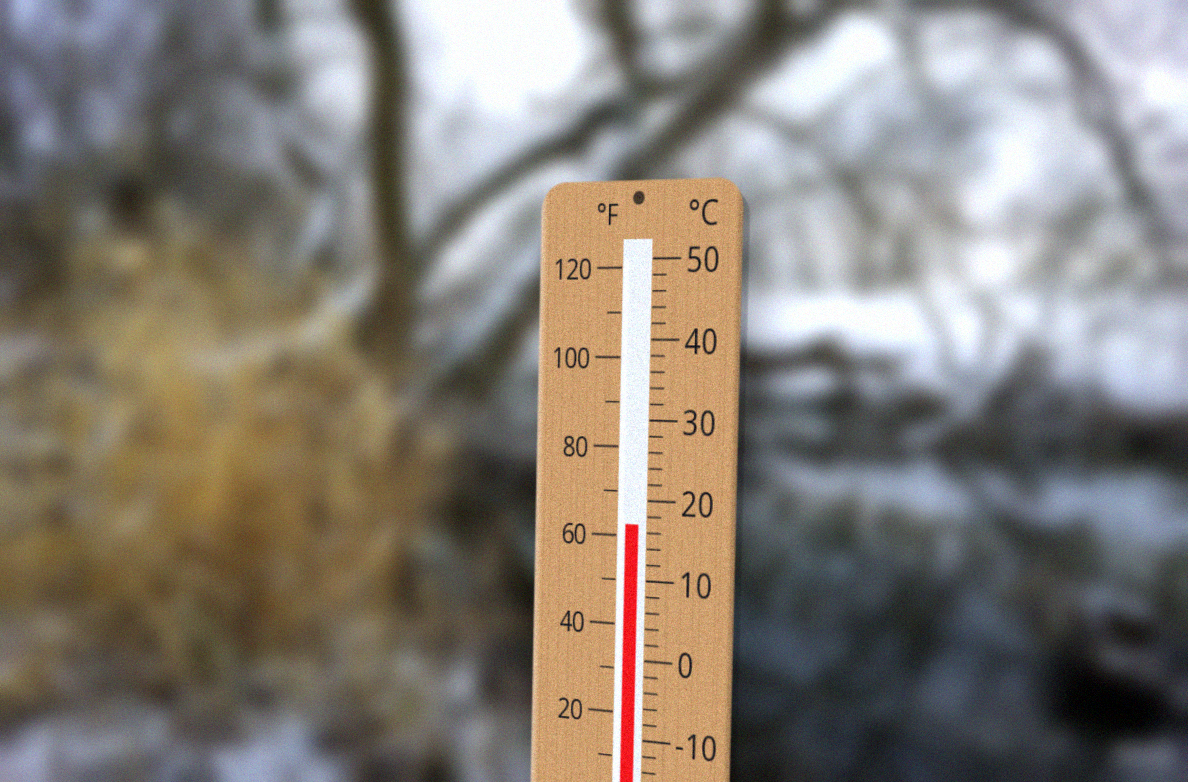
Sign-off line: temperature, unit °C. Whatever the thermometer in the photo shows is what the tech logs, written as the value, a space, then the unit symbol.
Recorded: 17 °C
